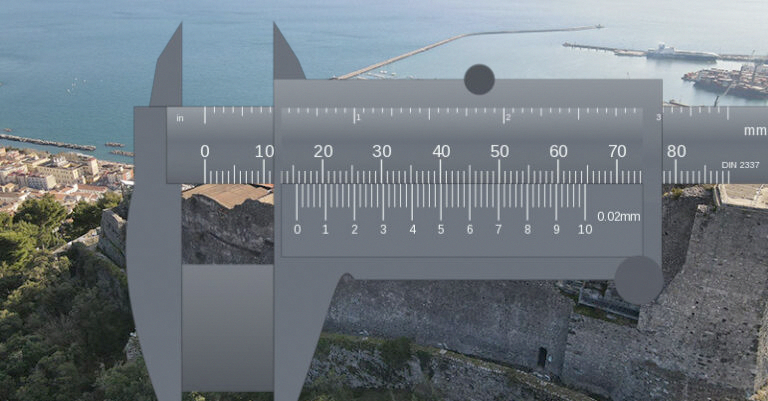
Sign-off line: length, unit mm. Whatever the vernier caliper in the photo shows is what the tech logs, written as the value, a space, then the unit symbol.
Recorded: 15.6 mm
